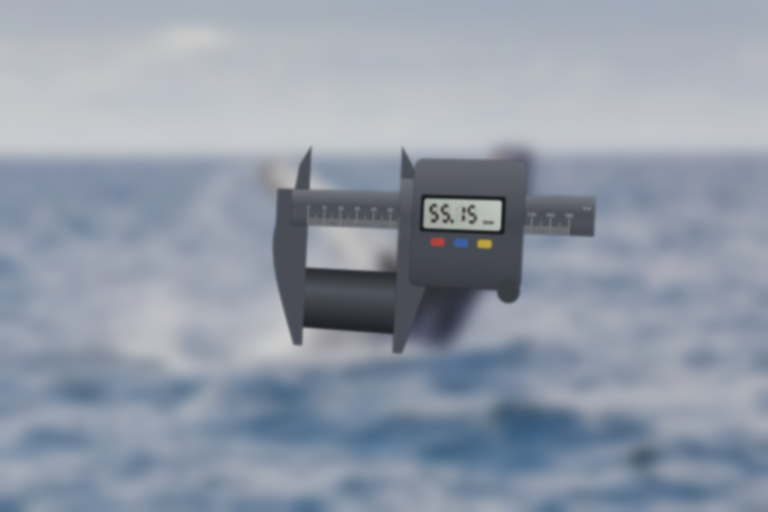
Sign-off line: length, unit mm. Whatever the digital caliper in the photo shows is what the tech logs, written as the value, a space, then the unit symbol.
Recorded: 55.15 mm
